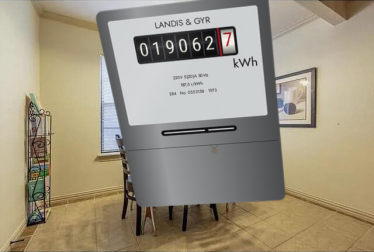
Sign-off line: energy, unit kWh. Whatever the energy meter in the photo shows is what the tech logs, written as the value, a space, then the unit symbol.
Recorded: 19062.7 kWh
